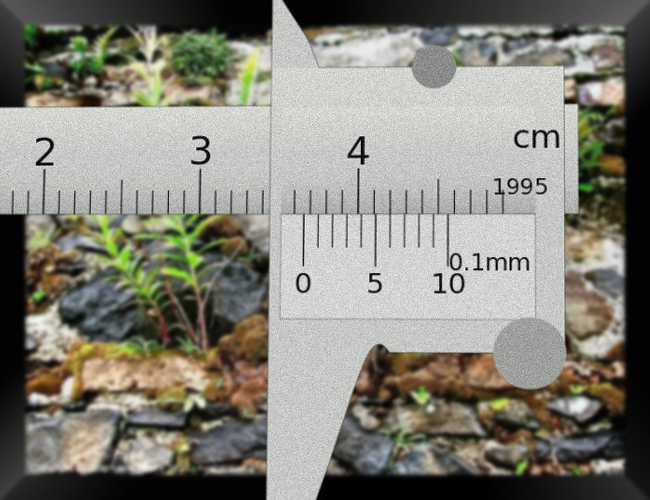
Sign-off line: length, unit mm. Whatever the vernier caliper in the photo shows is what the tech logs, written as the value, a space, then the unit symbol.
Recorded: 36.6 mm
